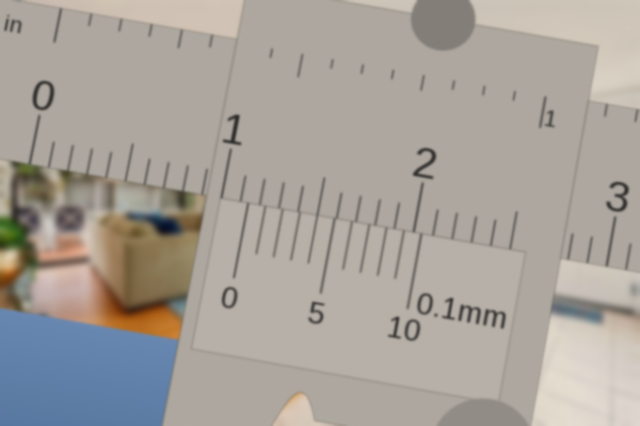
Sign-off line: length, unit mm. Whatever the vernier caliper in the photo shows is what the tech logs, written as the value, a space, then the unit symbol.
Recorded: 11.4 mm
